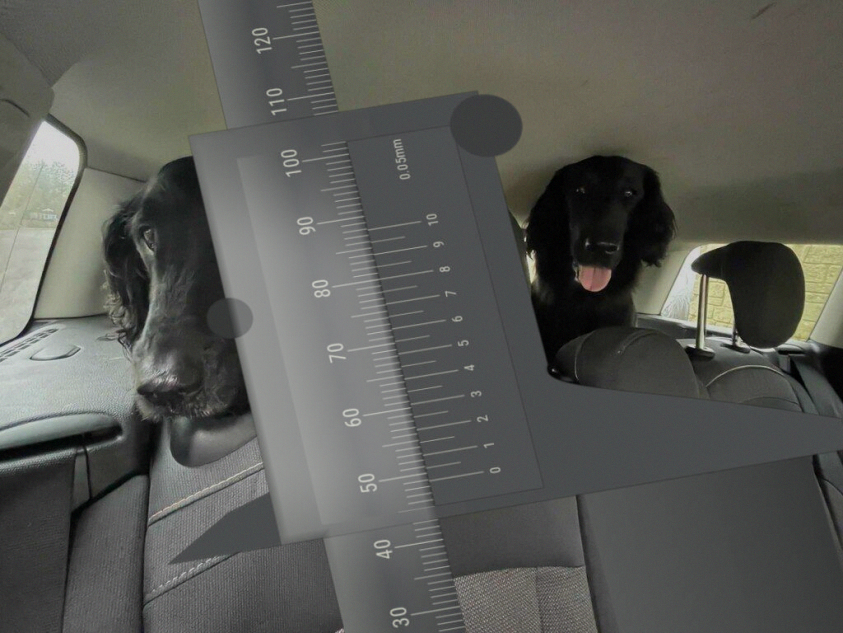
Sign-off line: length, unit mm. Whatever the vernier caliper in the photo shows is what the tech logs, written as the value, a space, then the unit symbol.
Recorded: 48.8 mm
